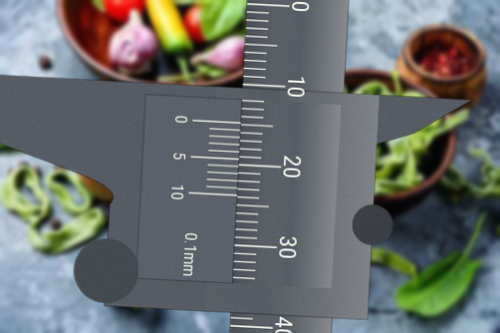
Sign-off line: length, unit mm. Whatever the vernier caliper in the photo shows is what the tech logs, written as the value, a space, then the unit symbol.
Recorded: 14.8 mm
